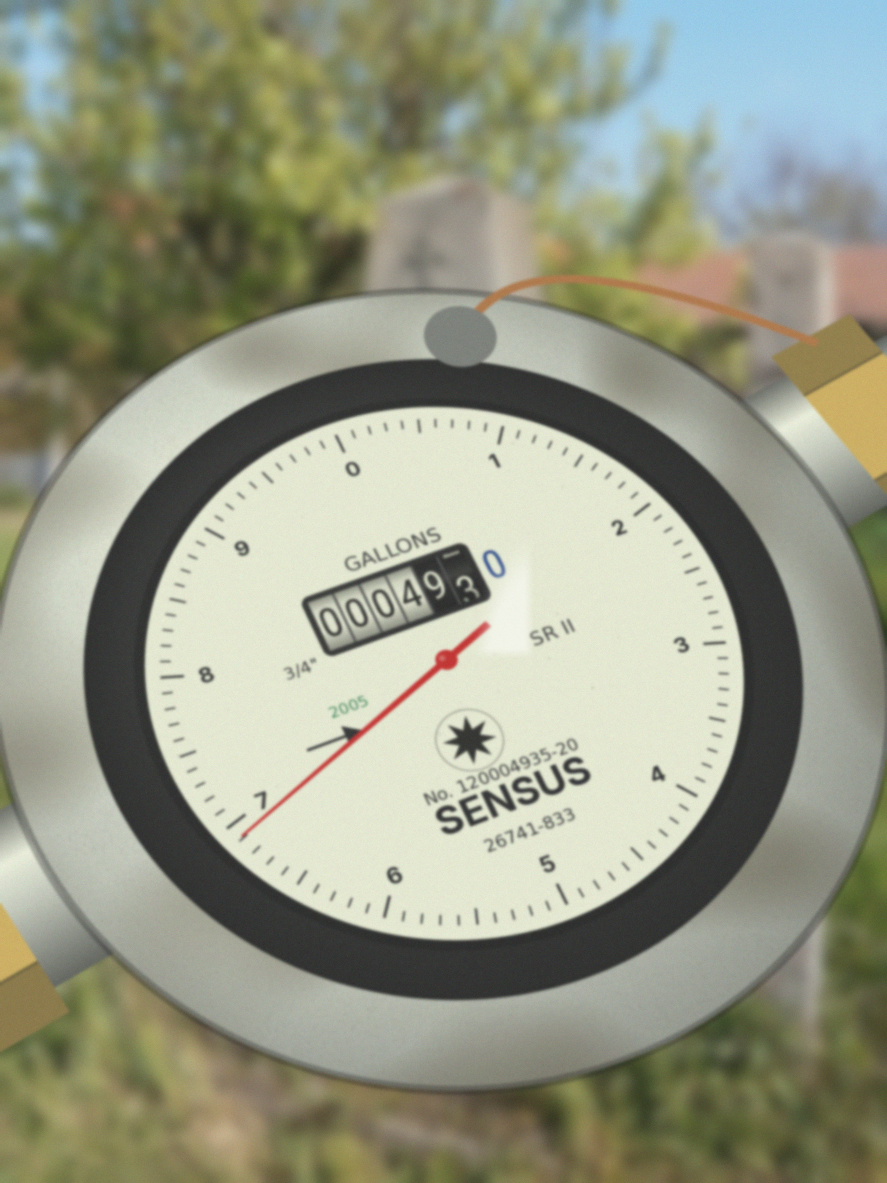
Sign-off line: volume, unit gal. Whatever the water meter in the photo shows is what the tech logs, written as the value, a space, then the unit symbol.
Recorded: 4926.9 gal
